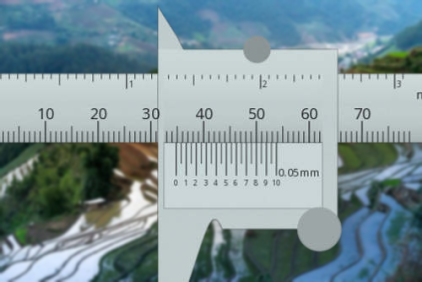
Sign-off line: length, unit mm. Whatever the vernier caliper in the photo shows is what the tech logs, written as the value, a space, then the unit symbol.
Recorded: 34.8 mm
